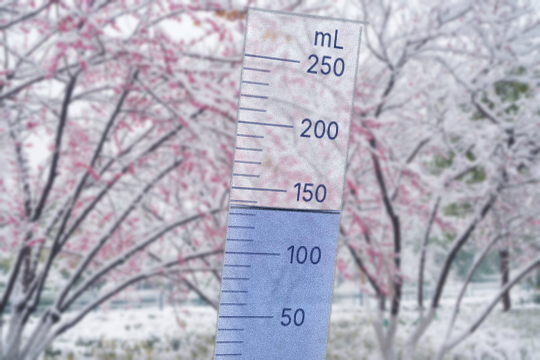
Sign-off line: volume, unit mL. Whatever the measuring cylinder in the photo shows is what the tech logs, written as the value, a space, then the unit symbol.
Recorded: 135 mL
